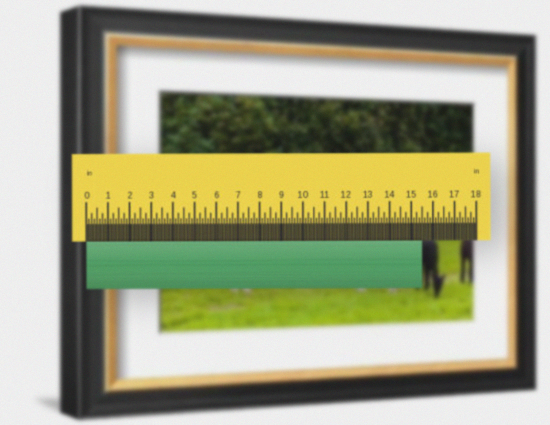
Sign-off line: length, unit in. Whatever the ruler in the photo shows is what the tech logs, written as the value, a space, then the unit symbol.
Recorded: 15.5 in
